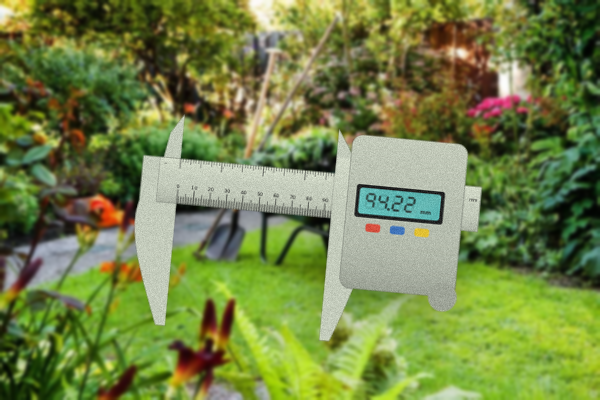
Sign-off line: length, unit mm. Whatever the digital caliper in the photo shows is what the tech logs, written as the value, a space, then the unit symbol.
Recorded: 94.22 mm
